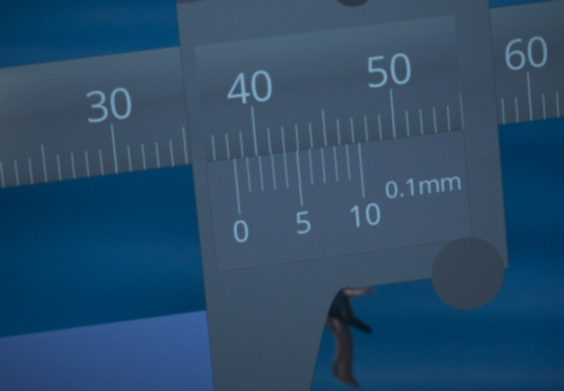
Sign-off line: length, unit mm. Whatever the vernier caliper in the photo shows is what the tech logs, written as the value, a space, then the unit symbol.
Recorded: 38.4 mm
